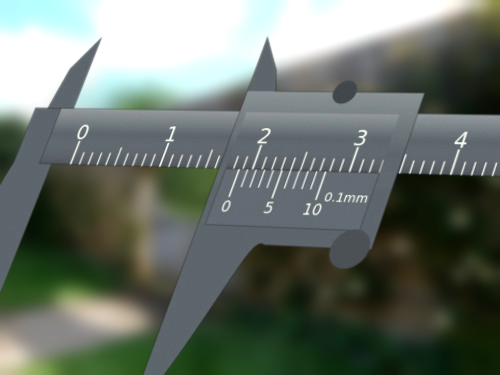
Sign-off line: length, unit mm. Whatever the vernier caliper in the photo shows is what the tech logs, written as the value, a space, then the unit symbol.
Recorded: 18.6 mm
